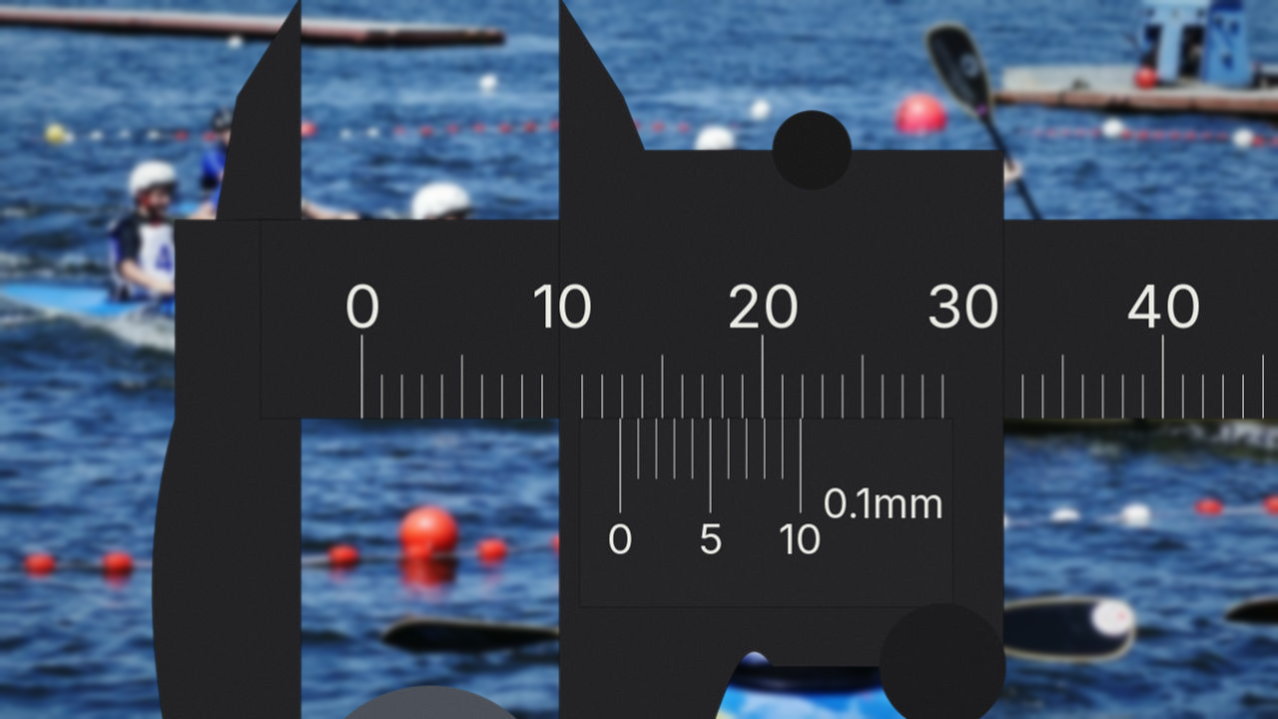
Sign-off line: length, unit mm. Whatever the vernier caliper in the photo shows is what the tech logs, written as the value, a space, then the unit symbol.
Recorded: 12.9 mm
